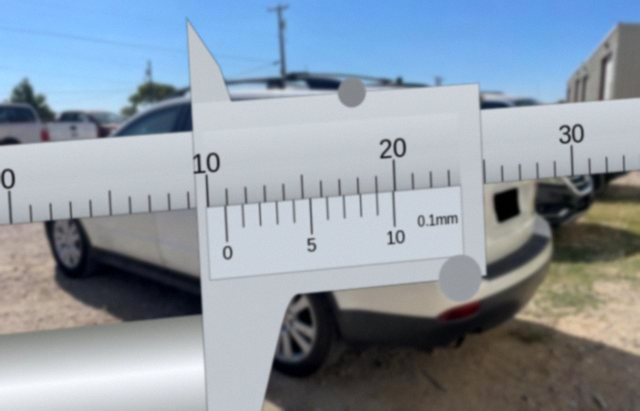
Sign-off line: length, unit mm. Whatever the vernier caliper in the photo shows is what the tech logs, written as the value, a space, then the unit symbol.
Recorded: 10.9 mm
